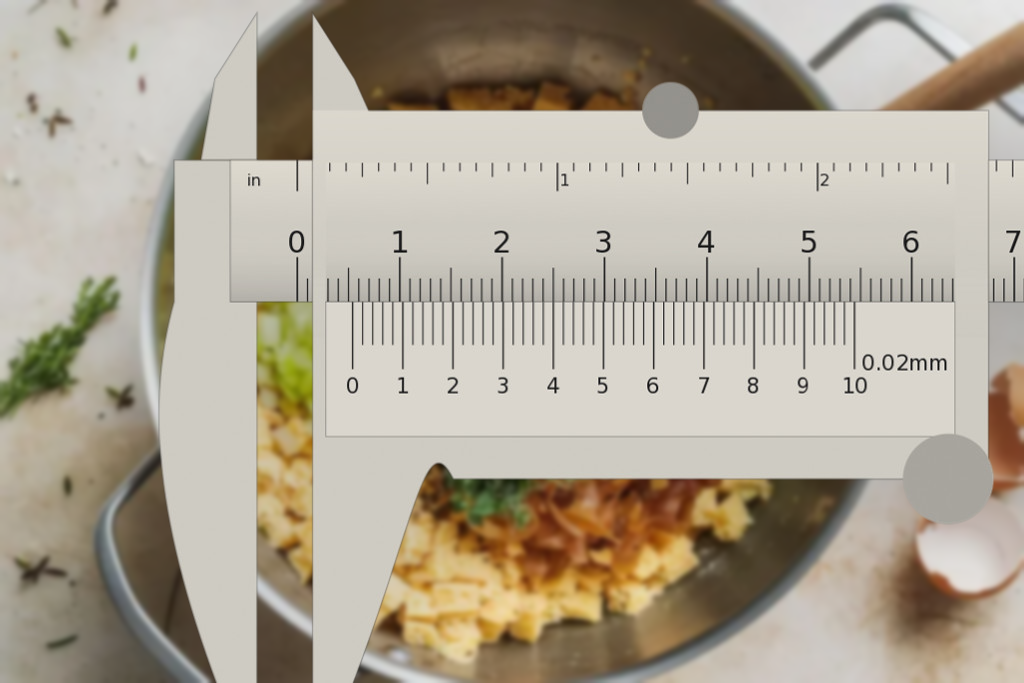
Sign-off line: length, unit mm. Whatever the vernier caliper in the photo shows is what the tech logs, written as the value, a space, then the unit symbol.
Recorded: 5.4 mm
